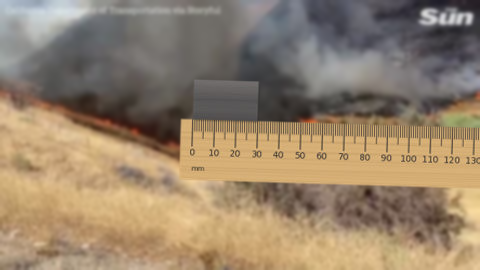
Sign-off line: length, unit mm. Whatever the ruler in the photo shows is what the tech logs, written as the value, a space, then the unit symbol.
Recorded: 30 mm
